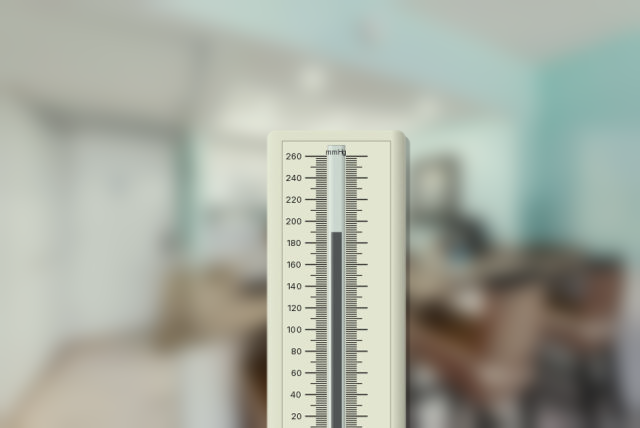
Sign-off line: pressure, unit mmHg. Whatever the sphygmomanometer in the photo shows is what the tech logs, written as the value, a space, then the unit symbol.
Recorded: 190 mmHg
